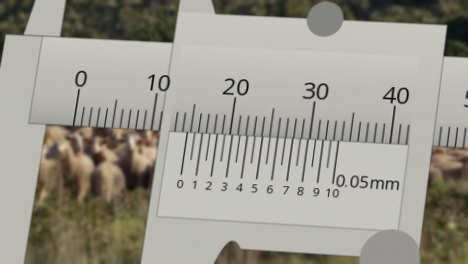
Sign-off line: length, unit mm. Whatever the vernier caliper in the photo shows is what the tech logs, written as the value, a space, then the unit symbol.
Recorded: 14.6 mm
